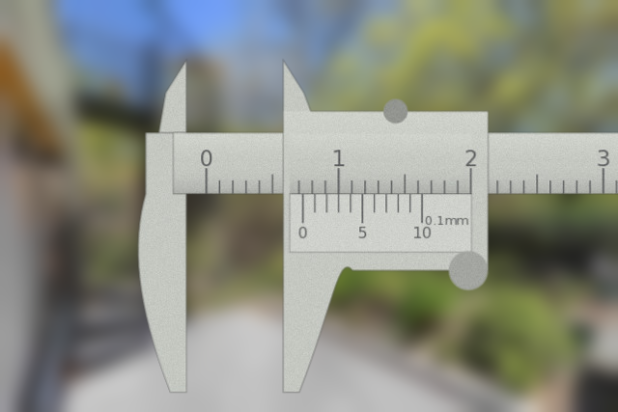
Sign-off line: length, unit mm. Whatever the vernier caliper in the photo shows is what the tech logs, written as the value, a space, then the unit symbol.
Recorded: 7.3 mm
